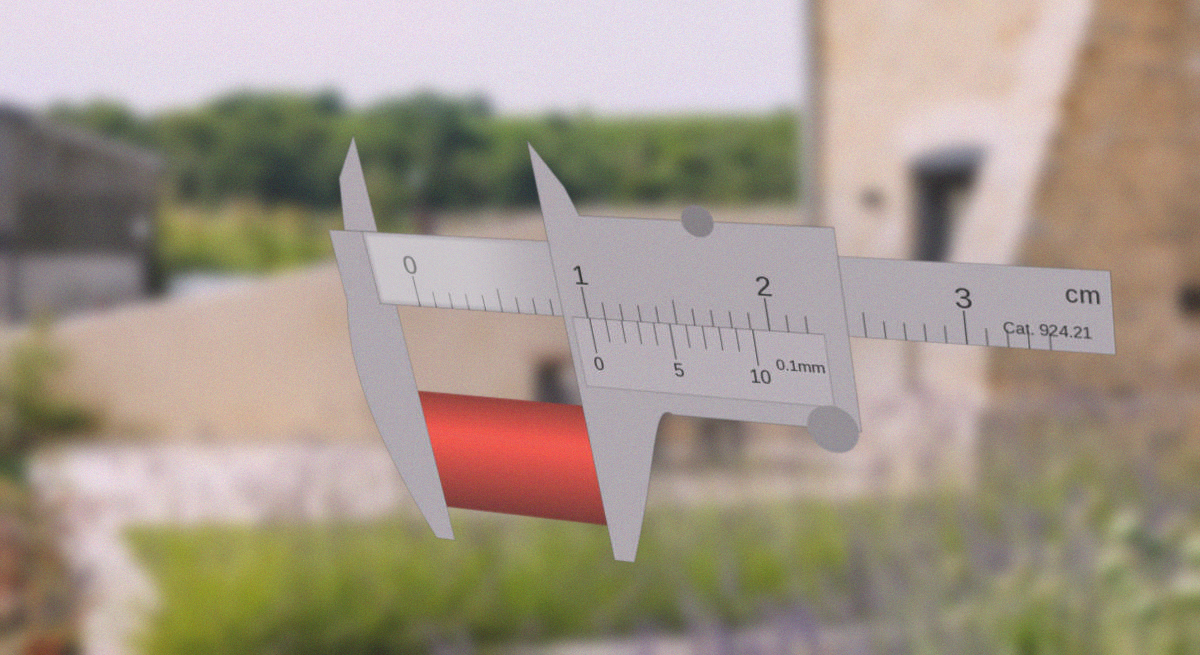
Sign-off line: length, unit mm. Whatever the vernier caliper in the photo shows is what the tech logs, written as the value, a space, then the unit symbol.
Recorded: 10.1 mm
